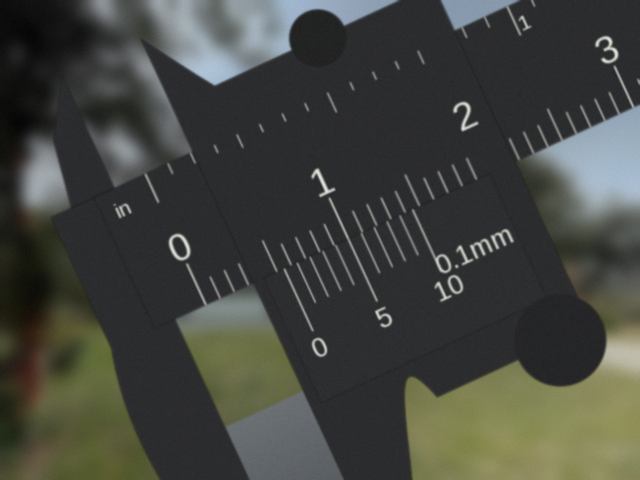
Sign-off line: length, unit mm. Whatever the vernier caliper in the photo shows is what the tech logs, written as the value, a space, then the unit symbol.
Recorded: 5.5 mm
